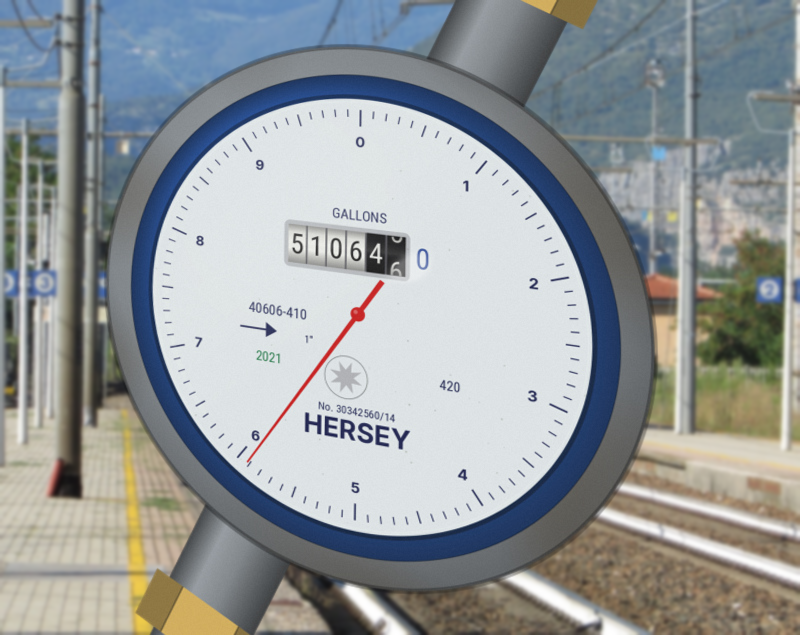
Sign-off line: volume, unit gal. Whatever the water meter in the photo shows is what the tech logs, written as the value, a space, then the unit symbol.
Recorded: 5106455.9 gal
